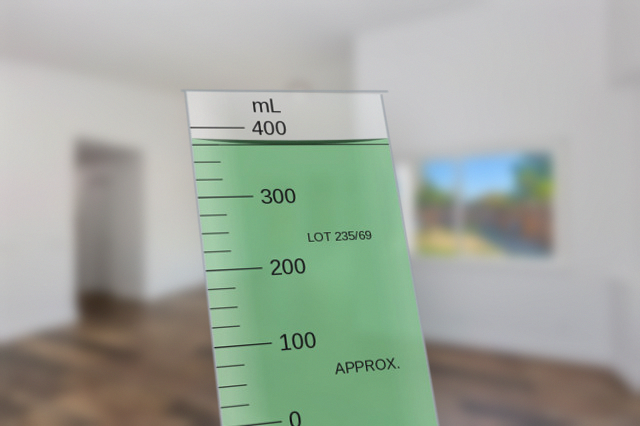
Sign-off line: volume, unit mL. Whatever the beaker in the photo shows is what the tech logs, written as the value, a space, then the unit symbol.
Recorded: 375 mL
